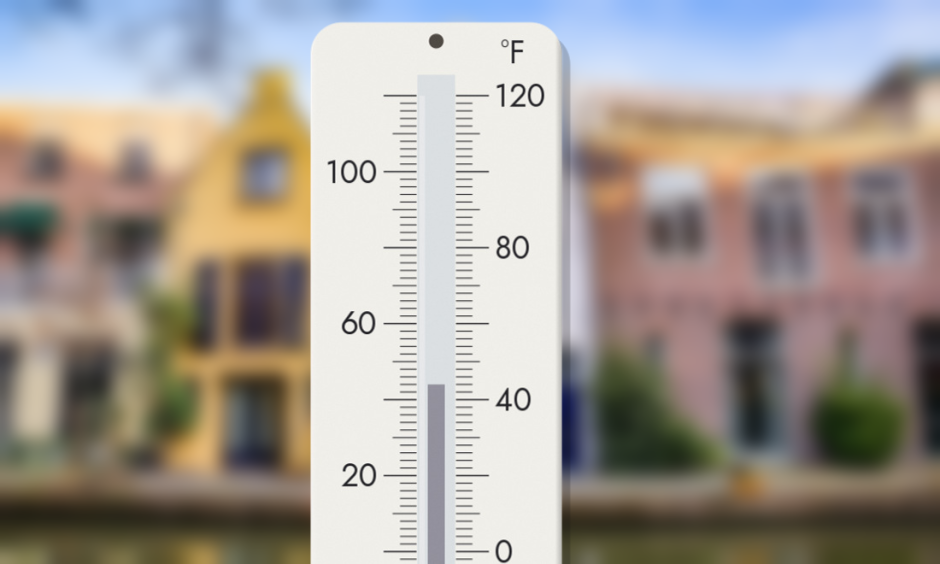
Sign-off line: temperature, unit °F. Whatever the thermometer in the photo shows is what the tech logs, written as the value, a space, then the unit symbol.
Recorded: 44 °F
